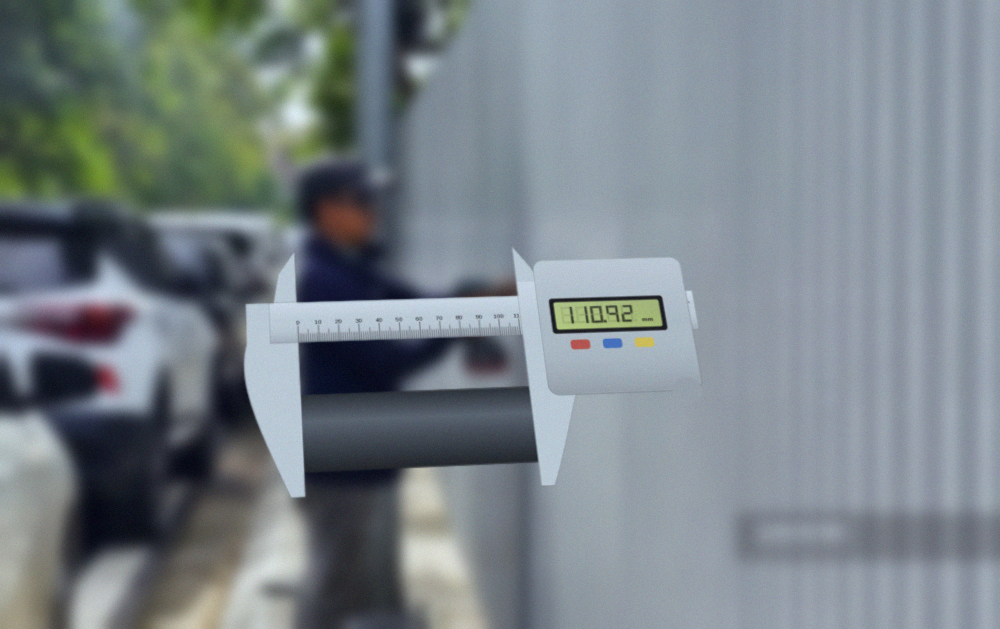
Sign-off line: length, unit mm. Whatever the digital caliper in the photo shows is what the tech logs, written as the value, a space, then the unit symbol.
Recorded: 110.92 mm
